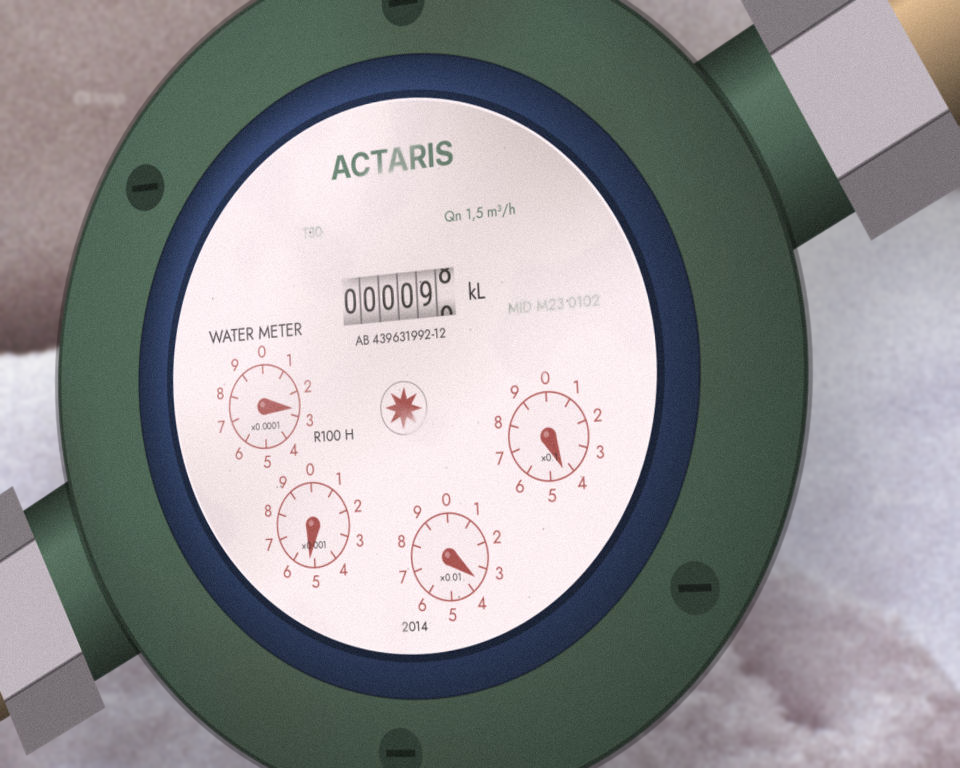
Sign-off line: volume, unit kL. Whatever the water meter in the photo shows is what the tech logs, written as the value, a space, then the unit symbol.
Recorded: 98.4352 kL
